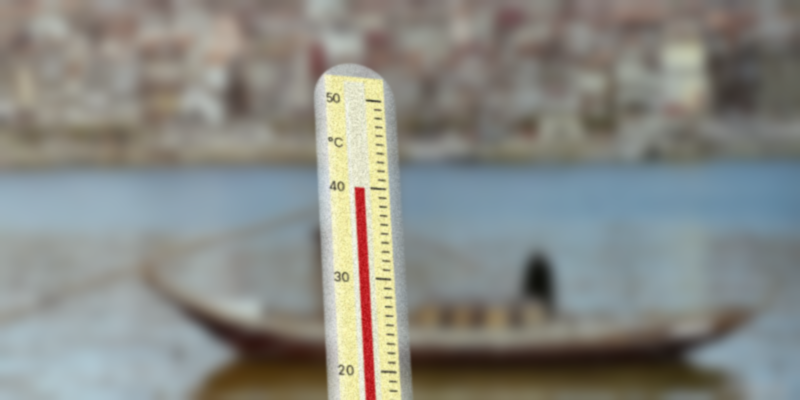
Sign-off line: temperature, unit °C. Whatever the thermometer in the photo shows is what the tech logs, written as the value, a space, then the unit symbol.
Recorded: 40 °C
